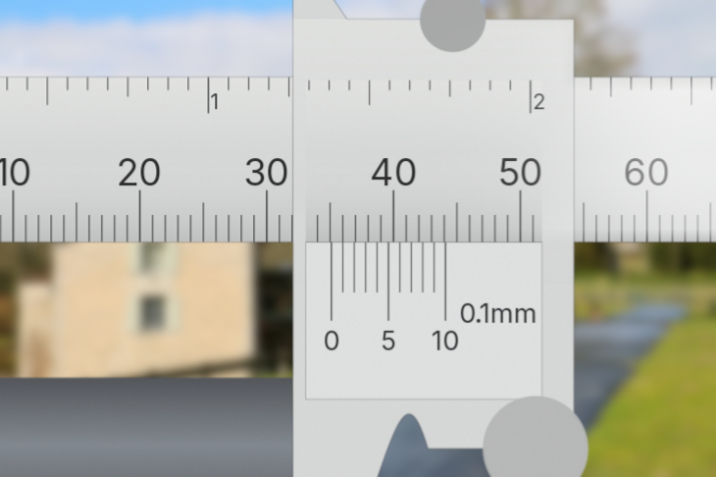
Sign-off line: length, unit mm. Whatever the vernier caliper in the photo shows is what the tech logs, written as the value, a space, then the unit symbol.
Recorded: 35.1 mm
